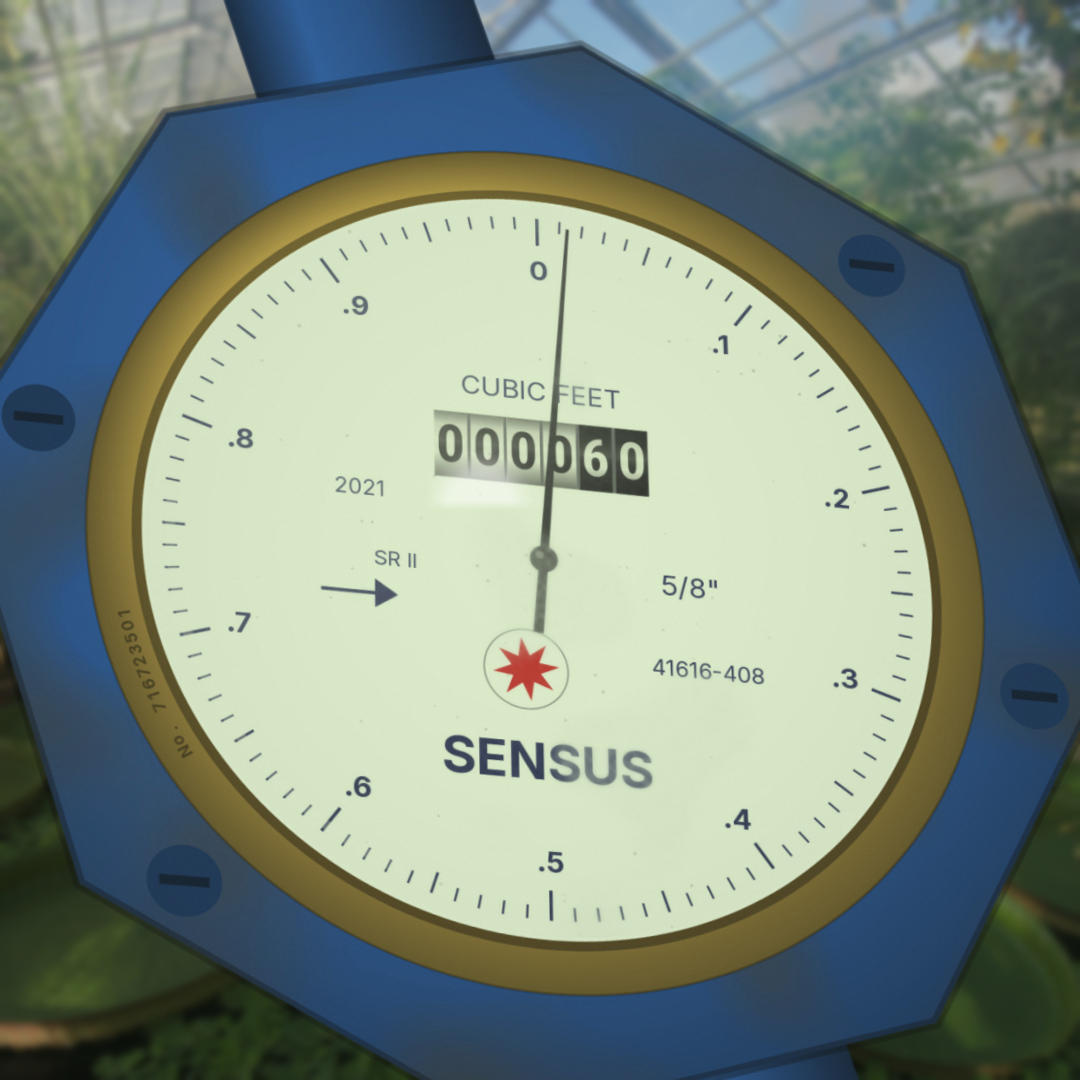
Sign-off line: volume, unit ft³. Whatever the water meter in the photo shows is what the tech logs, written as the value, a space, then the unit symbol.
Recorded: 60.01 ft³
